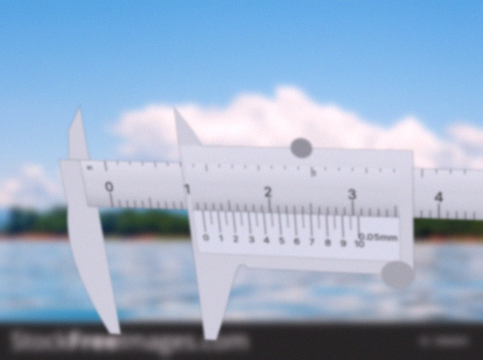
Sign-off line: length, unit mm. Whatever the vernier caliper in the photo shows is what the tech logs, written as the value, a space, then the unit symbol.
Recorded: 11.6 mm
